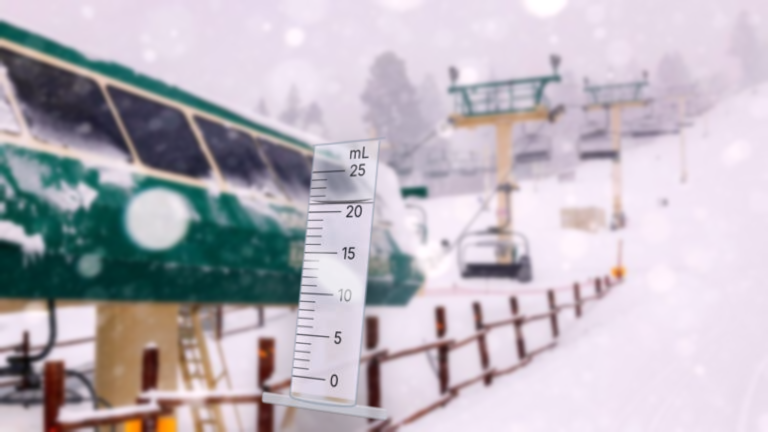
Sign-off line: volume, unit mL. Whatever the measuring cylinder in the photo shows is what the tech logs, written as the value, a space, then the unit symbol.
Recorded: 21 mL
